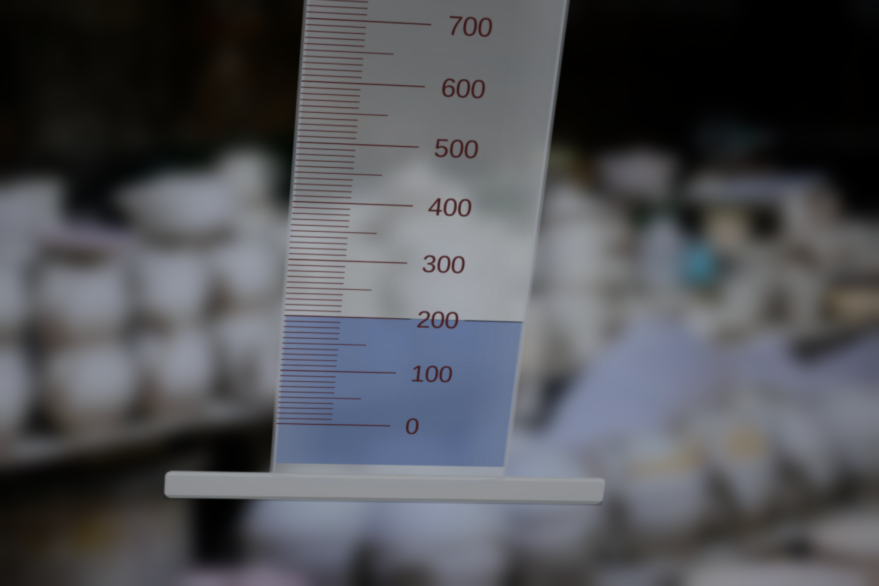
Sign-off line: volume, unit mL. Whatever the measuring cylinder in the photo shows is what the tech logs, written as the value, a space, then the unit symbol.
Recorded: 200 mL
